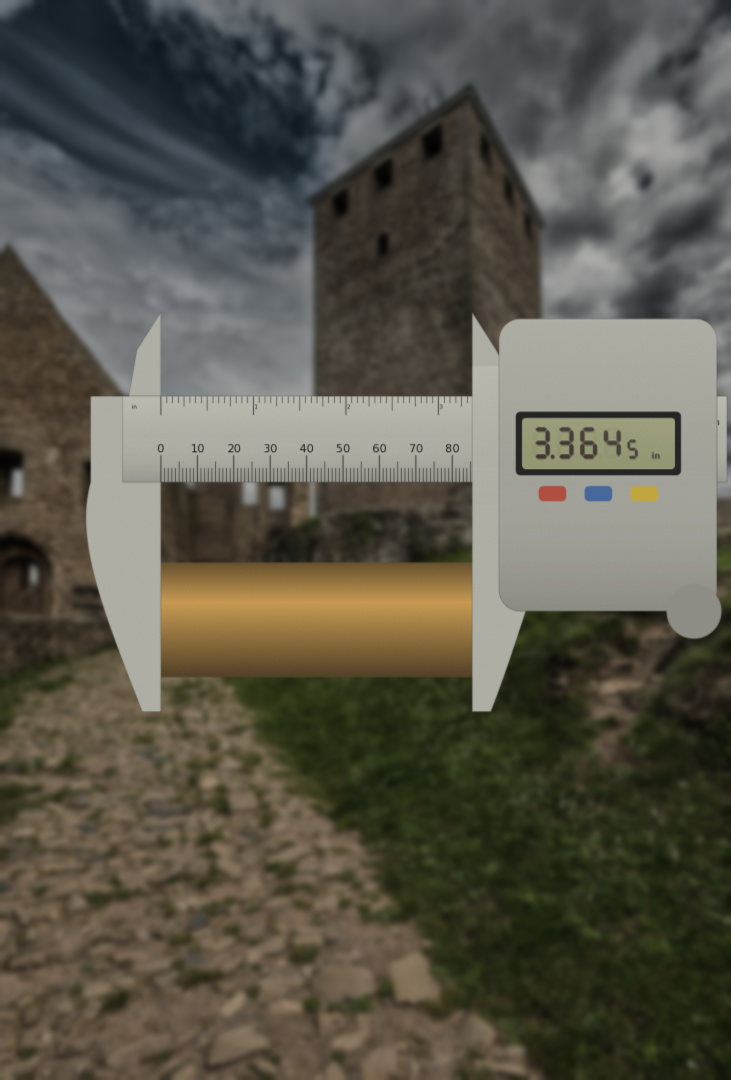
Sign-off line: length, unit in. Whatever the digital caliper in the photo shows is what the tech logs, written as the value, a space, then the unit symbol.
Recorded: 3.3645 in
